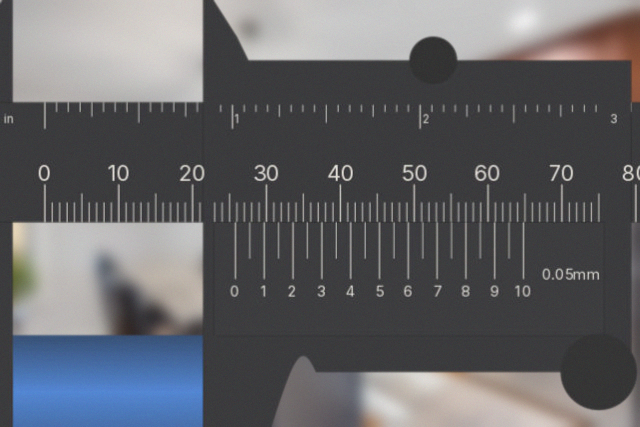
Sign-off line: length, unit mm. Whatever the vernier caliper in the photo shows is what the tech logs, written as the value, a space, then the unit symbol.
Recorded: 25.8 mm
